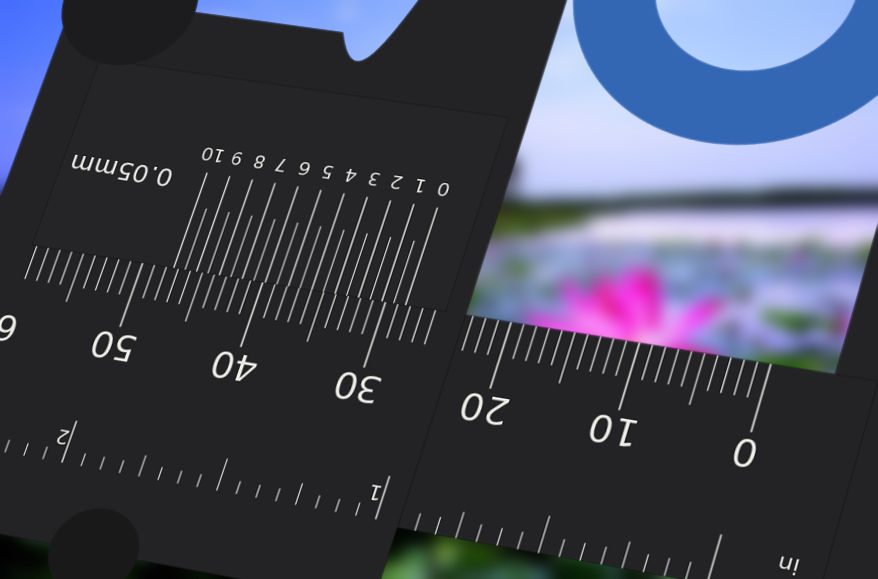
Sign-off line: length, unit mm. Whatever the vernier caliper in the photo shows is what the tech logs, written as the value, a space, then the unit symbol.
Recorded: 28.4 mm
